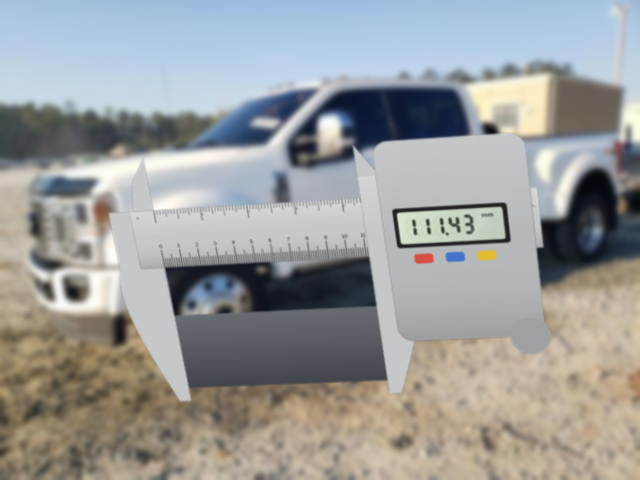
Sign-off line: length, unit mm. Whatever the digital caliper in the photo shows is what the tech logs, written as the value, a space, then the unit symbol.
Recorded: 111.43 mm
